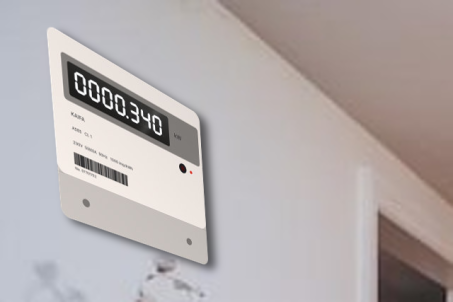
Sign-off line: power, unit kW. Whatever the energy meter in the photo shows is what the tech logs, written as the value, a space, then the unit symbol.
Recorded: 0.340 kW
